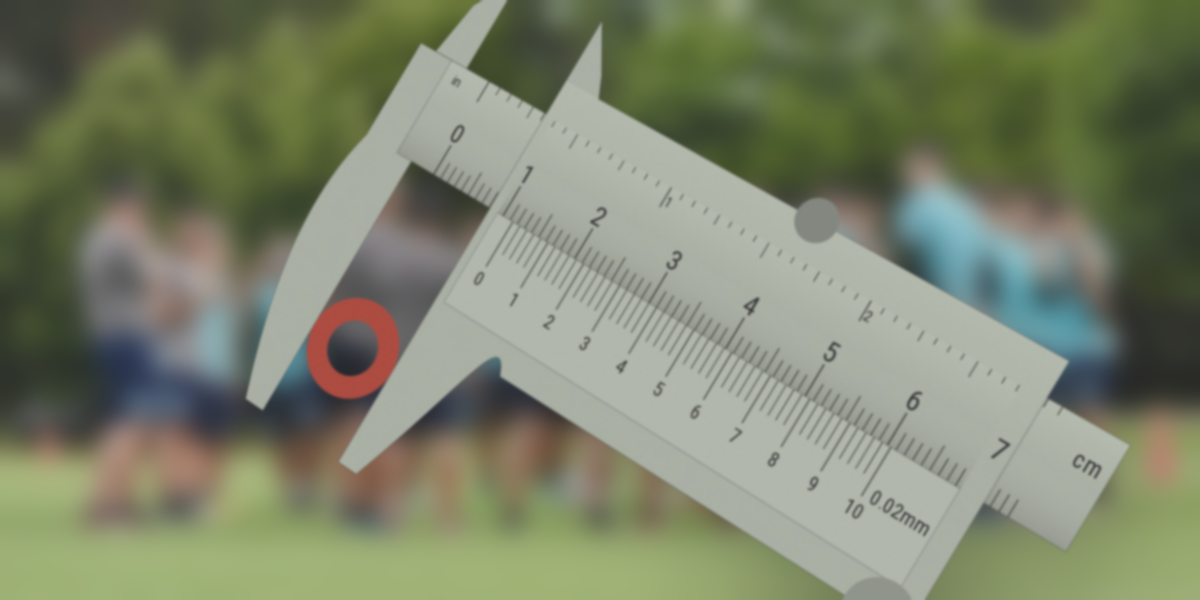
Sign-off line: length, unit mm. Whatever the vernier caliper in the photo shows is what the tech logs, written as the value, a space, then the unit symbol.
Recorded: 11.4 mm
